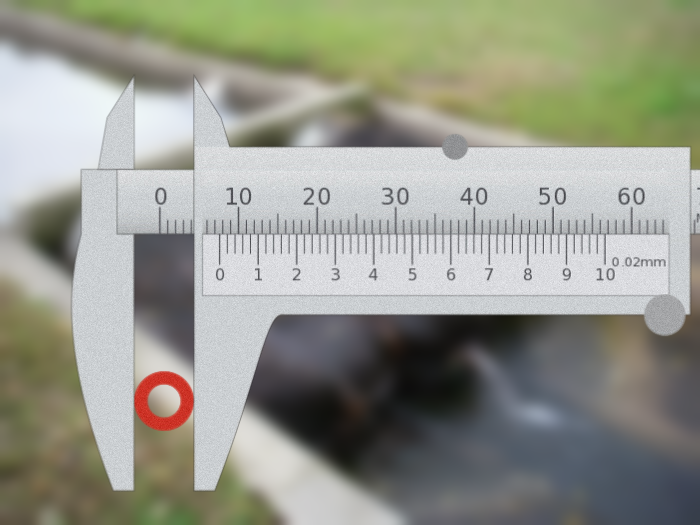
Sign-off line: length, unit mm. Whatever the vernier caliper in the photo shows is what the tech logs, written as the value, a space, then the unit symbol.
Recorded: 7.6 mm
